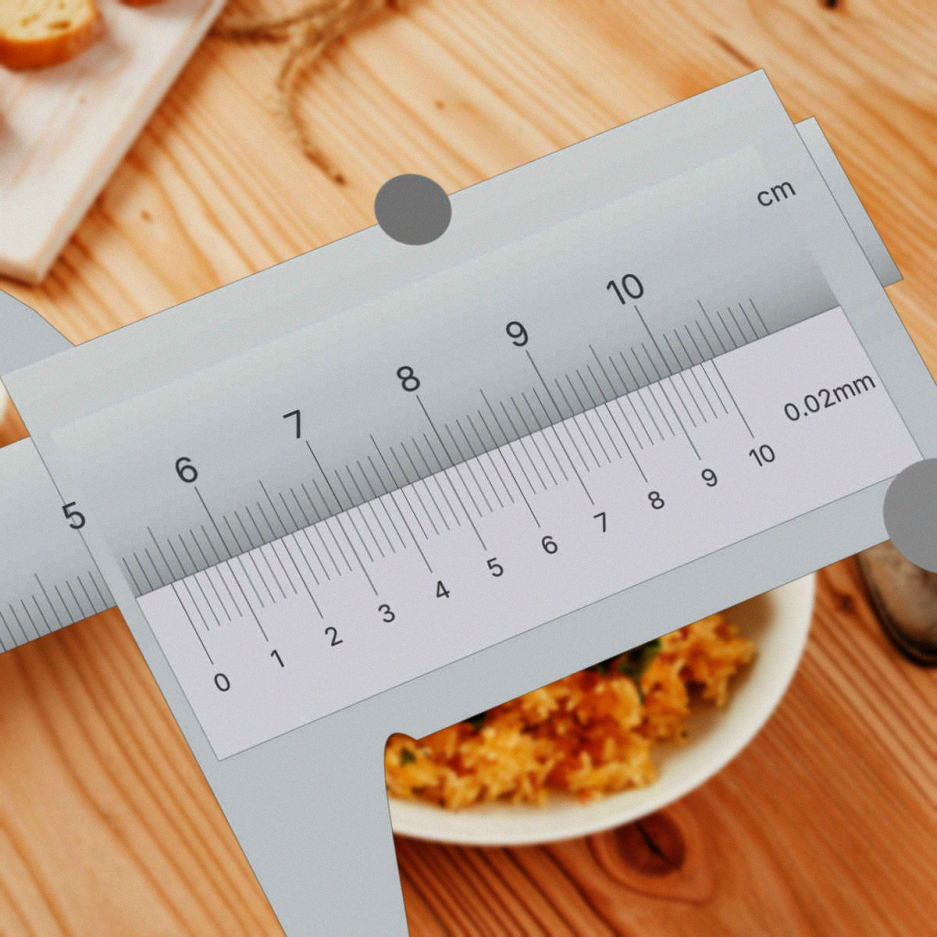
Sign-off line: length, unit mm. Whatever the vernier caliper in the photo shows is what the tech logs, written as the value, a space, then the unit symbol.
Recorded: 54.6 mm
